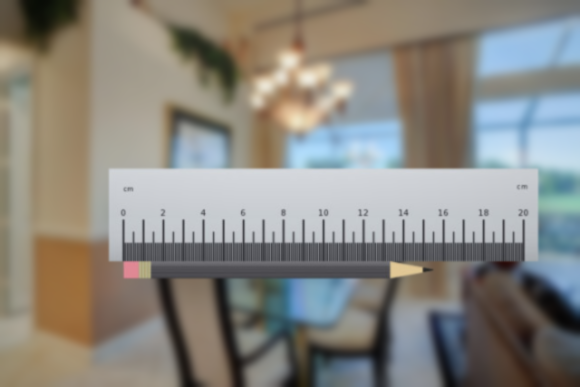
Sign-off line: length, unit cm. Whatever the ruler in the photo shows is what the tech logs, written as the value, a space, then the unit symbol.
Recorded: 15.5 cm
